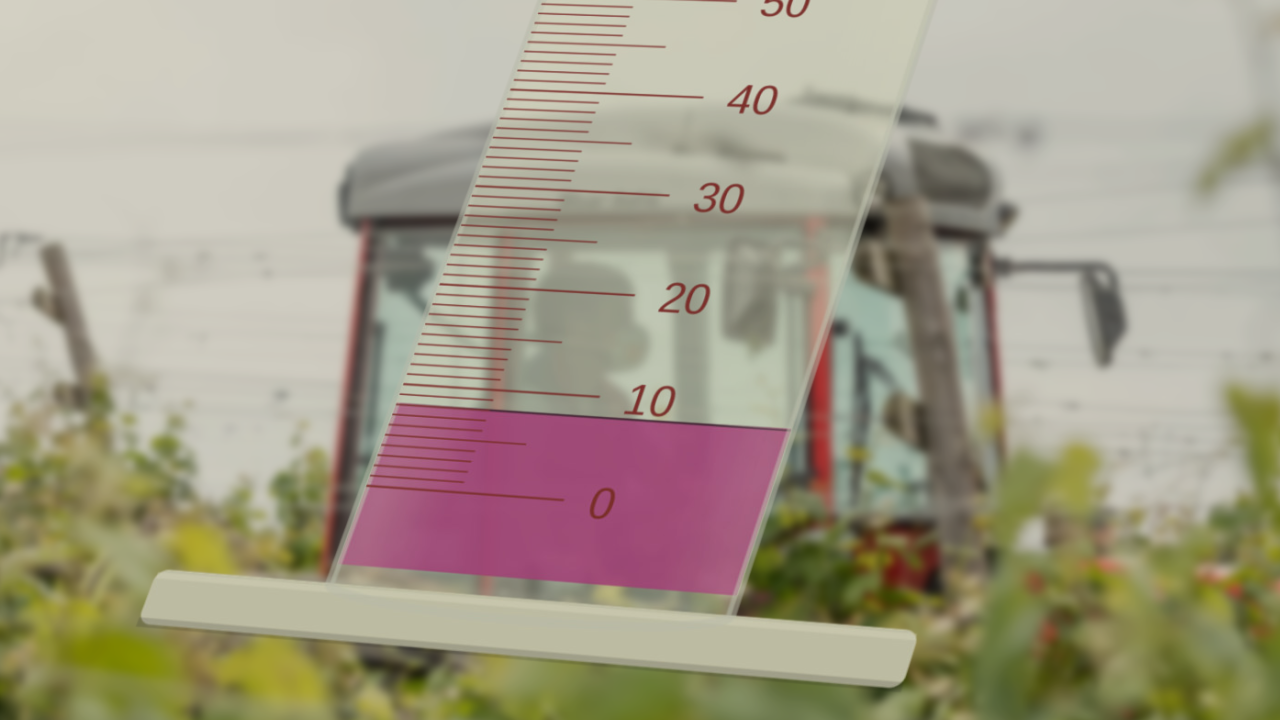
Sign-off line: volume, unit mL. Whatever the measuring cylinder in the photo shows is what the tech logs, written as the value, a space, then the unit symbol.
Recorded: 8 mL
